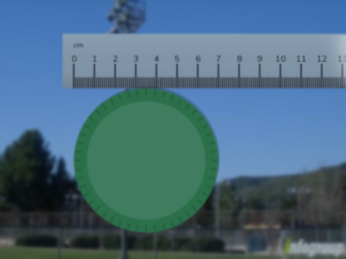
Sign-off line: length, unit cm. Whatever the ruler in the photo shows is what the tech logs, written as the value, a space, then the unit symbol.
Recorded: 7 cm
